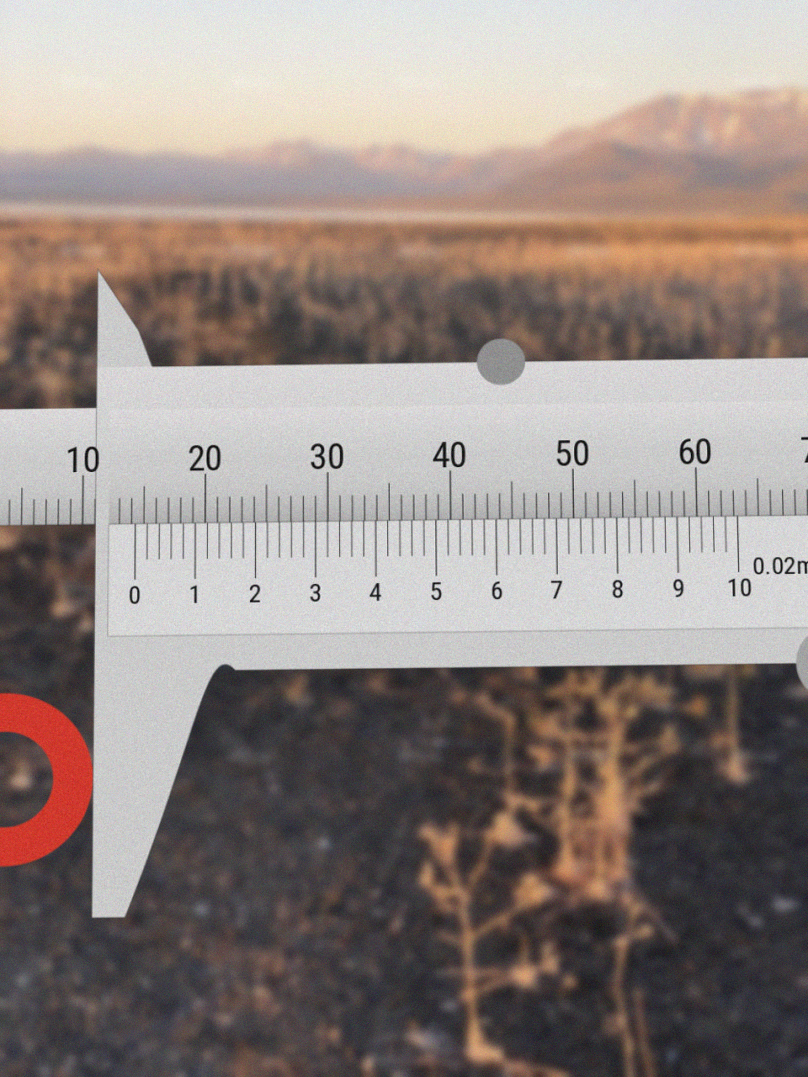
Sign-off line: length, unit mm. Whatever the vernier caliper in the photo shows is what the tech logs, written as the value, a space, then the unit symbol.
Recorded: 14.3 mm
